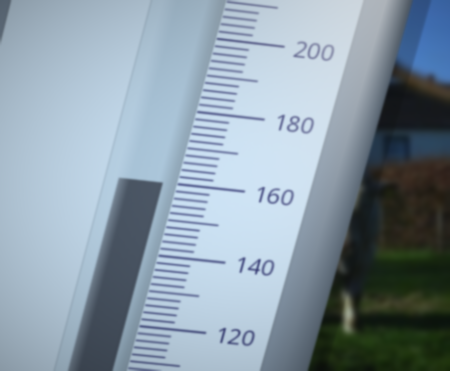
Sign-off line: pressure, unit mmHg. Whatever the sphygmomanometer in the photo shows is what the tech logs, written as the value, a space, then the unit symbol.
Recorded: 160 mmHg
